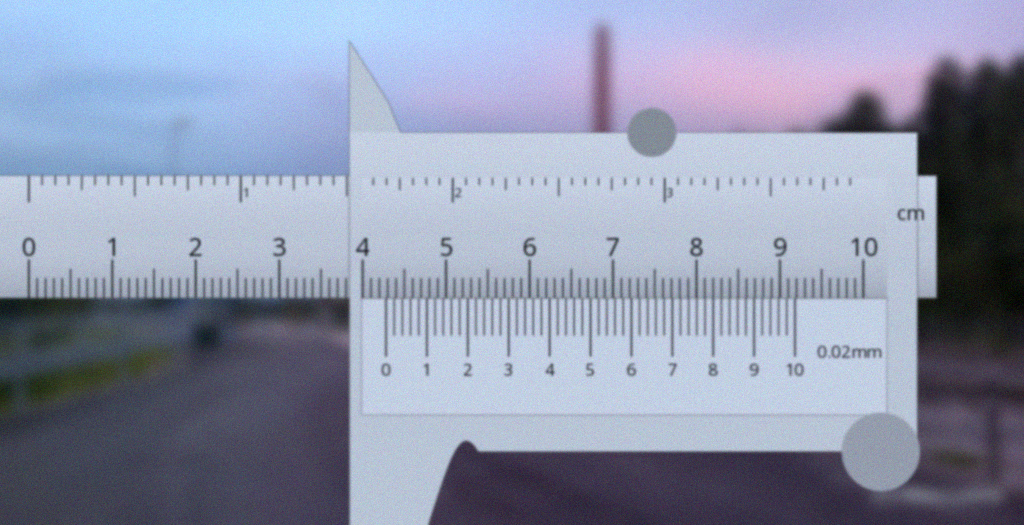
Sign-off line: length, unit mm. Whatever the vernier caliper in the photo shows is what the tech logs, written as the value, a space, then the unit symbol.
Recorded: 42.8 mm
